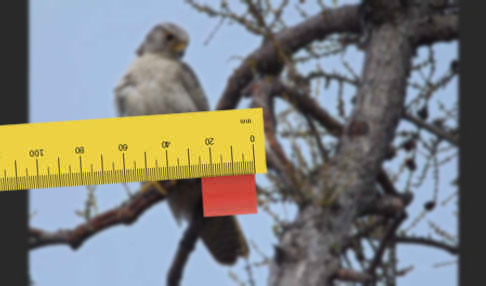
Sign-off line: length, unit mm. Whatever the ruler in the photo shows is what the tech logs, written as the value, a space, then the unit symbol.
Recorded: 25 mm
